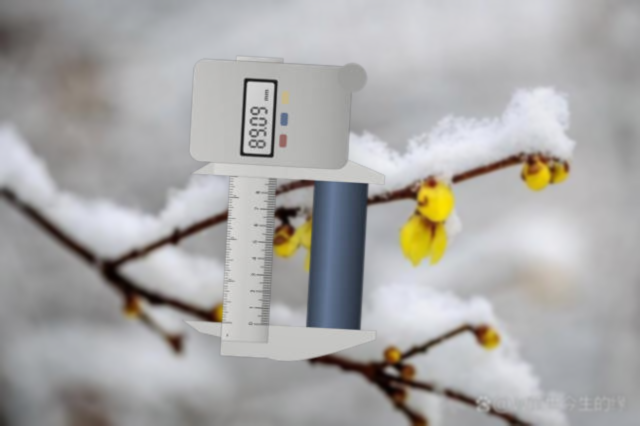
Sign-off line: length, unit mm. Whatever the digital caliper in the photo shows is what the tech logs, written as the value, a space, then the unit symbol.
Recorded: 89.09 mm
